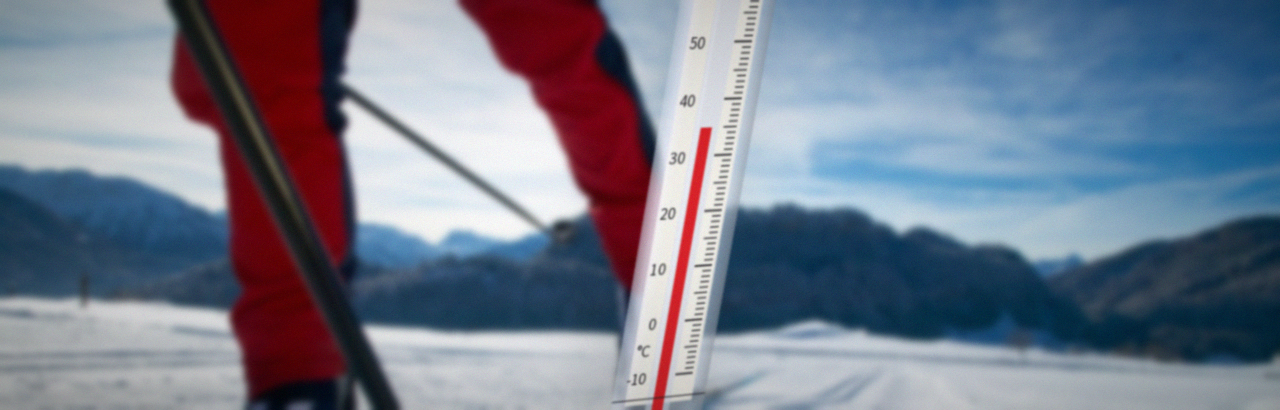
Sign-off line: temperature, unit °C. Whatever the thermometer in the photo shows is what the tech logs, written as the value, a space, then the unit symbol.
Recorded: 35 °C
